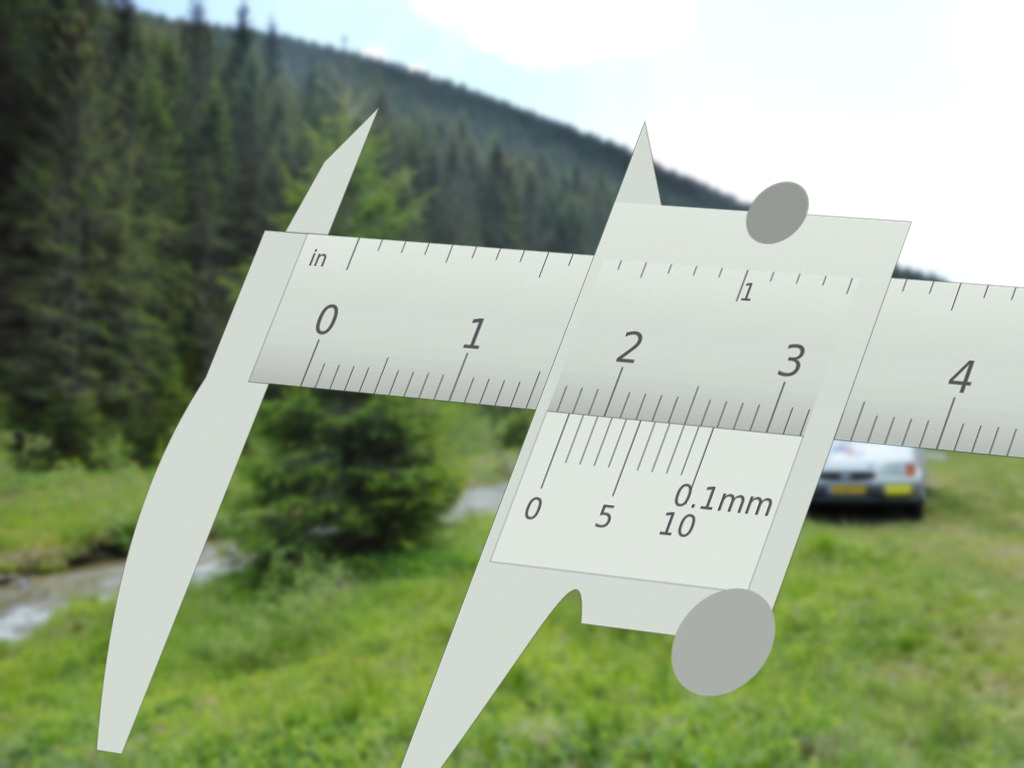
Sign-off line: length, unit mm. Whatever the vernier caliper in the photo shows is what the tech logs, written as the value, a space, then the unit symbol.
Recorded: 17.8 mm
